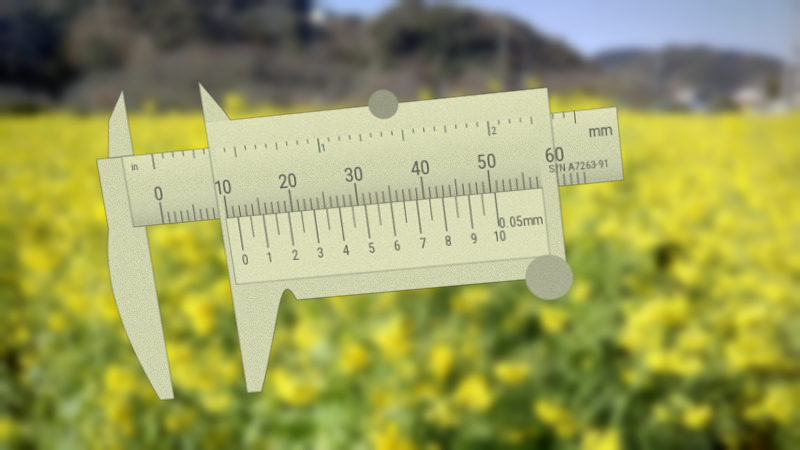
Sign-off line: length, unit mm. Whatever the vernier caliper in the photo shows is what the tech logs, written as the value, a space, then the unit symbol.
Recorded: 11.6 mm
